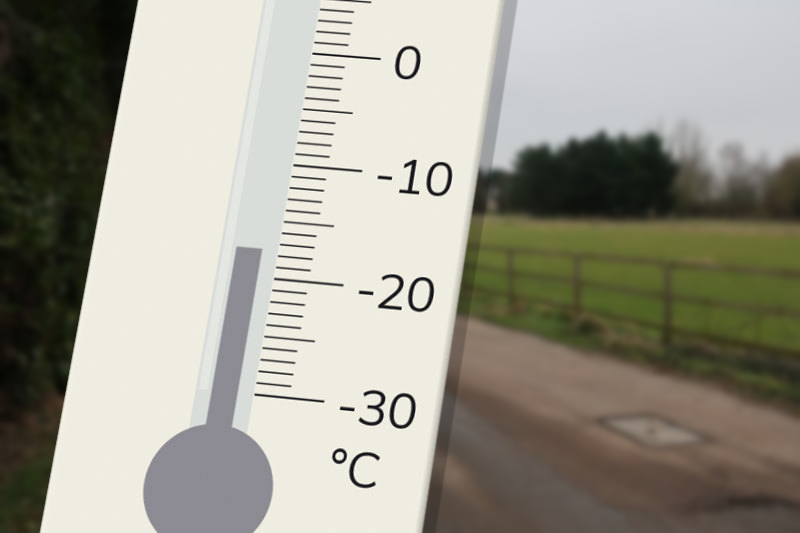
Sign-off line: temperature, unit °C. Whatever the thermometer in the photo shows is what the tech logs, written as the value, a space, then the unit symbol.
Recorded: -17.5 °C
